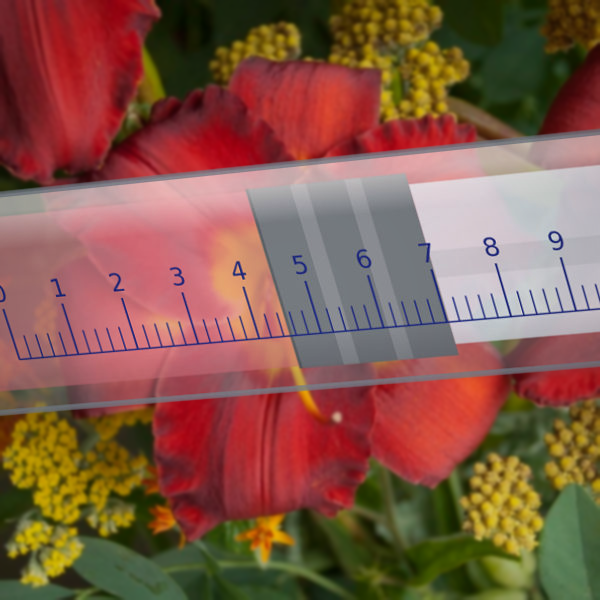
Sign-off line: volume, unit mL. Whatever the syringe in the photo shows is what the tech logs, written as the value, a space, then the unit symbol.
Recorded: 4.5 mL
